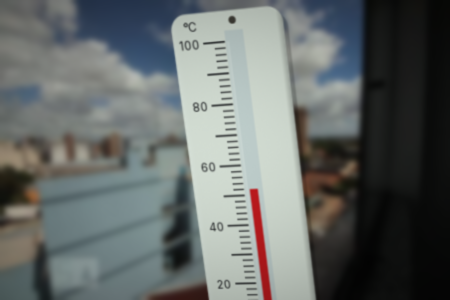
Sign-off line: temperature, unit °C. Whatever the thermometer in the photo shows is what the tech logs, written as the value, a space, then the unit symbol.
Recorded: 52 °C
